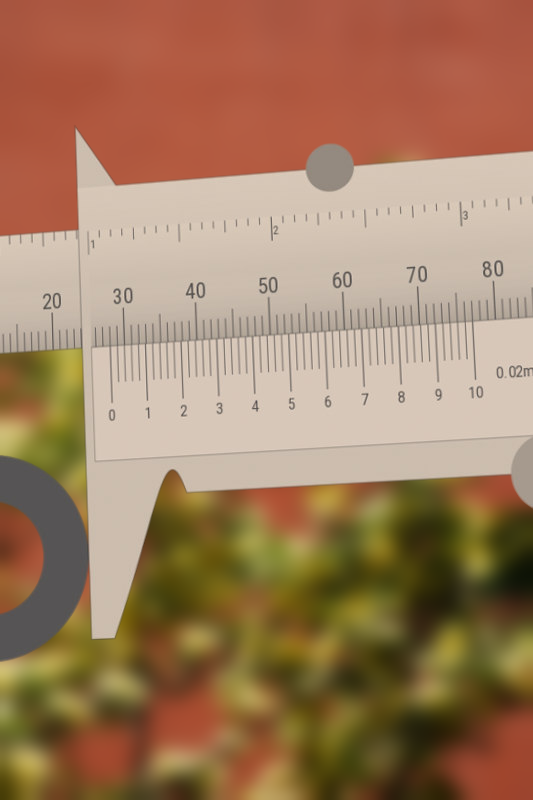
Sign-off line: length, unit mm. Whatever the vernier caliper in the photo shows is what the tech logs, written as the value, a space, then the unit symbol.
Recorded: 28.0 mm
